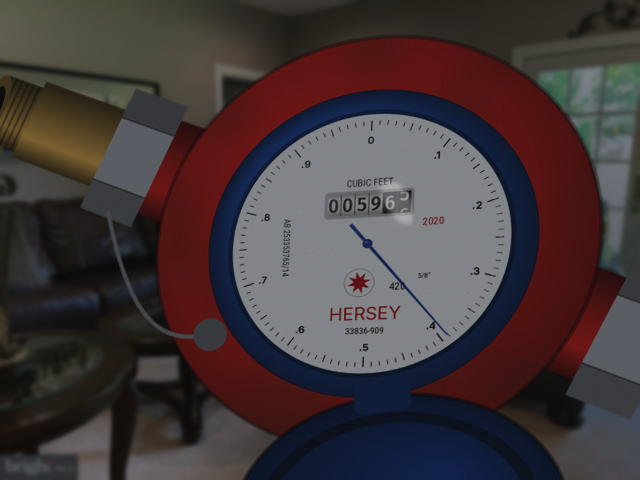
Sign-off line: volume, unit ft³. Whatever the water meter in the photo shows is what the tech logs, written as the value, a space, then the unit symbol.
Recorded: 5965.39 ft³
